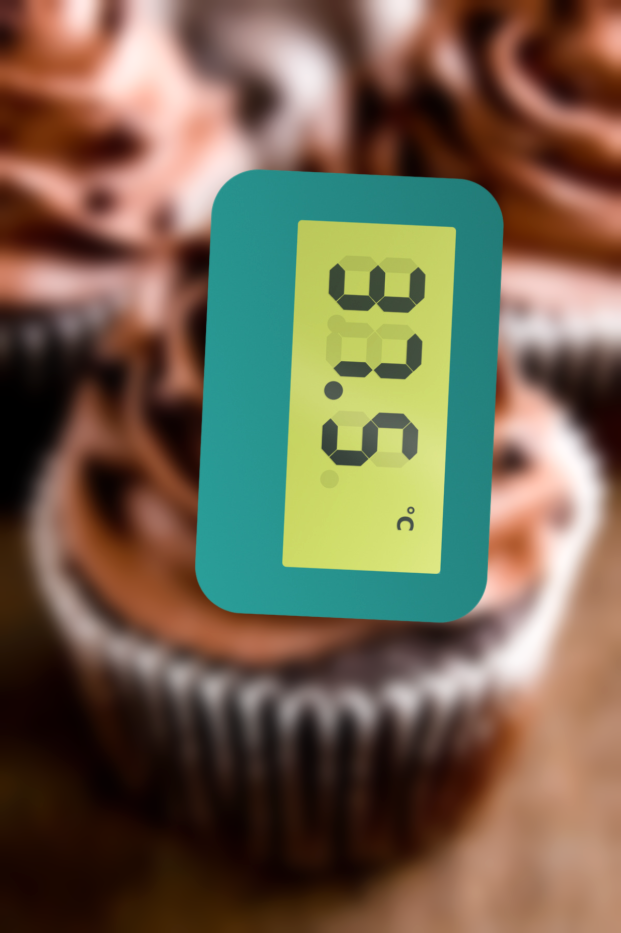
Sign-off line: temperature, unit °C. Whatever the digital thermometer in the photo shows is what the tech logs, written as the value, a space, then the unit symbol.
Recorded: 37.5 °C
